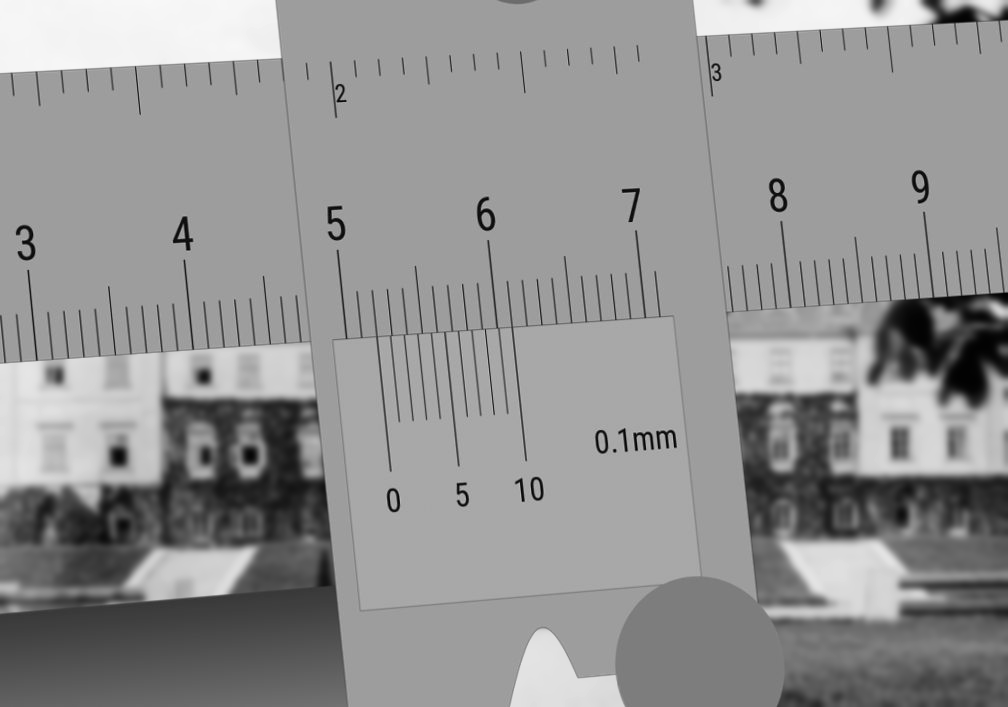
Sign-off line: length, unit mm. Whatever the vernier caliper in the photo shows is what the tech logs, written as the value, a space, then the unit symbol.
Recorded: 52.0 mm
